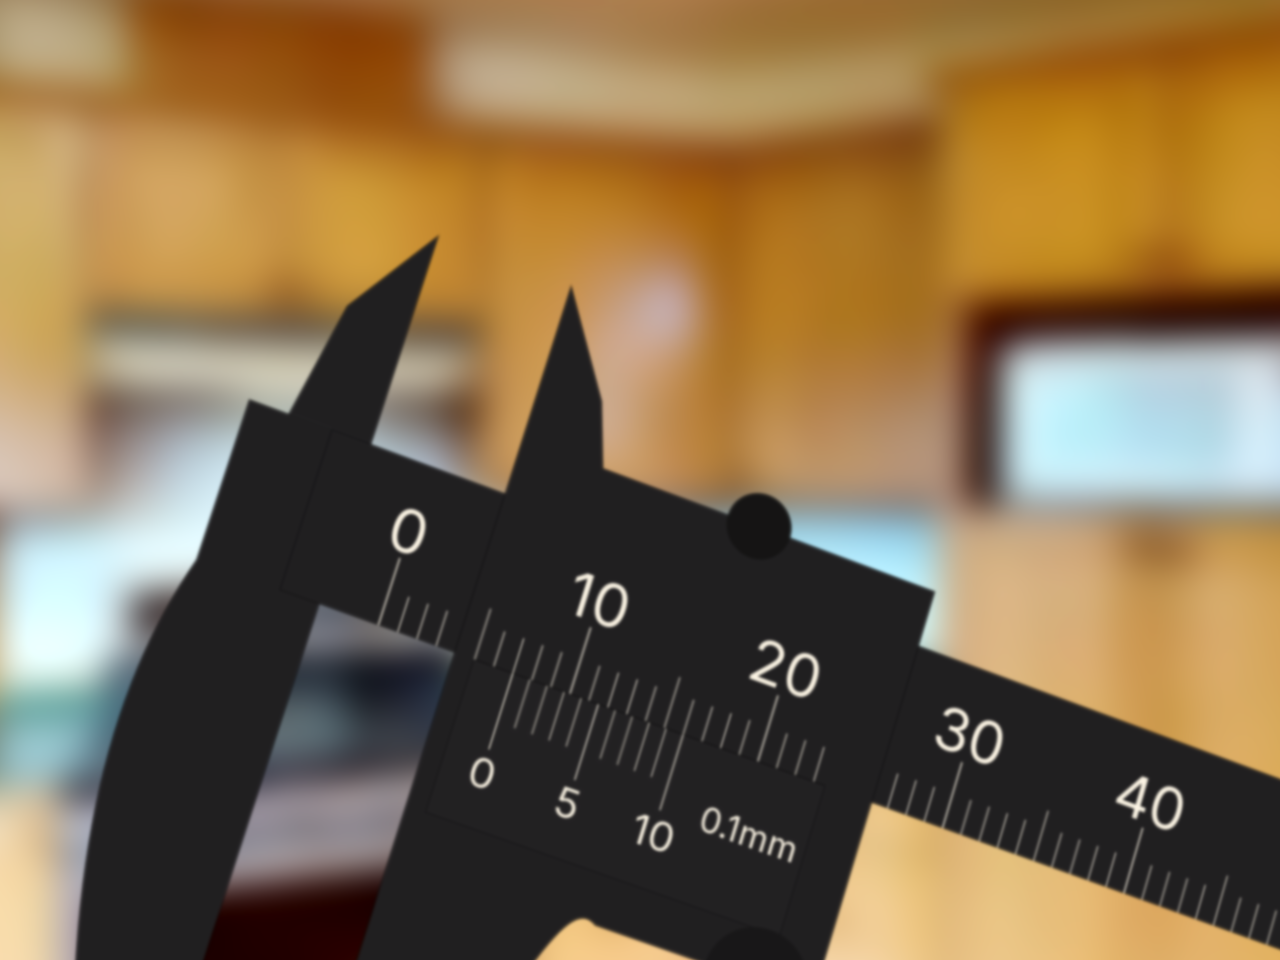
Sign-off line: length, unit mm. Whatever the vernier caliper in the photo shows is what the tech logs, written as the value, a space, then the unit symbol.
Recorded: 7.0 mm
